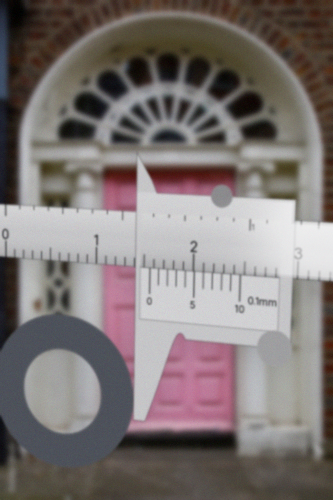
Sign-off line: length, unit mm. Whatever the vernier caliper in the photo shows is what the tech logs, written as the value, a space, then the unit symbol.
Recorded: 15.6 mm
